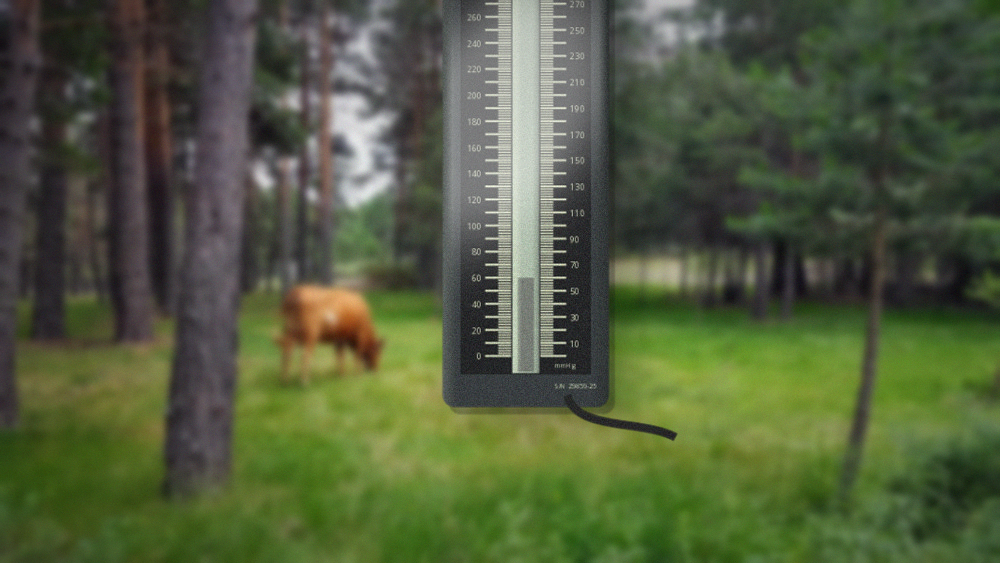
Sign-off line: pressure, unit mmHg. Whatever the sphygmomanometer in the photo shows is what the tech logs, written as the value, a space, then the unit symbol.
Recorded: 60 mmHg
